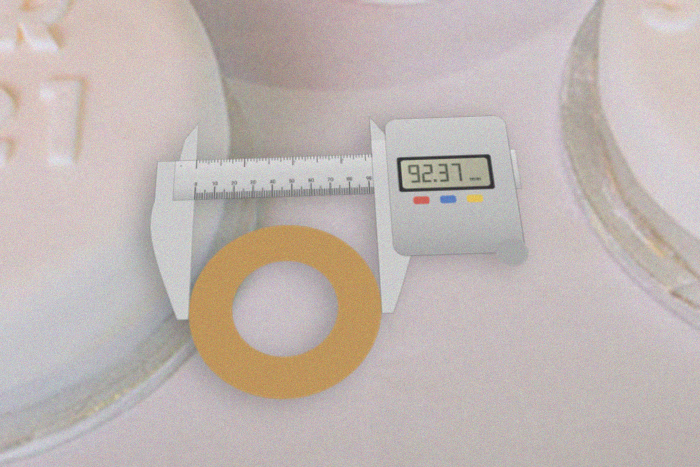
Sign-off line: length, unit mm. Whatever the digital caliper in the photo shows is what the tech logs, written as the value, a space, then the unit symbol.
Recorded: 92.37 mm
